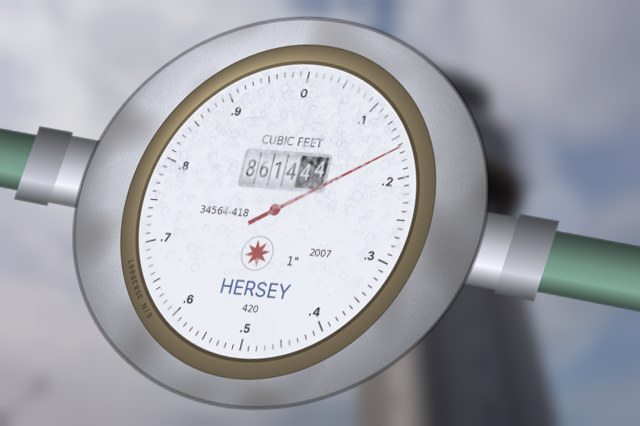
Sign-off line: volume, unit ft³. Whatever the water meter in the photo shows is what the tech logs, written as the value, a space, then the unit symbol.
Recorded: 861444.16 ft³
